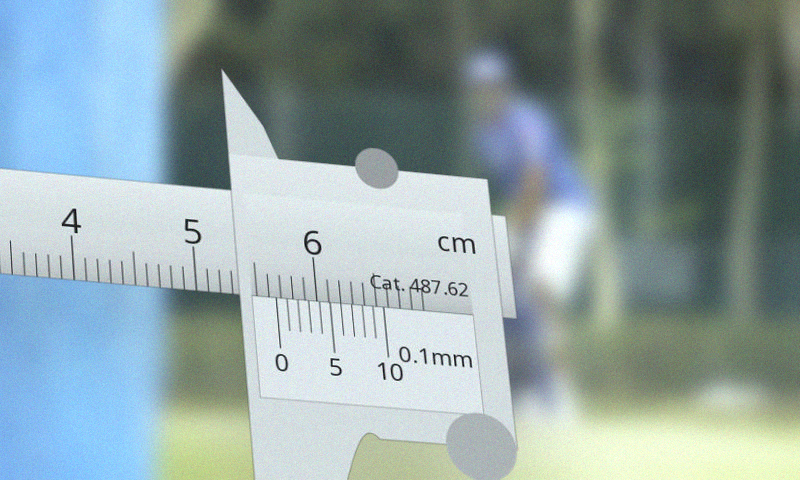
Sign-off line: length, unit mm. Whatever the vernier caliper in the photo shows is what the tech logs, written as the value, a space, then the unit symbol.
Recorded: 56.6 mm
